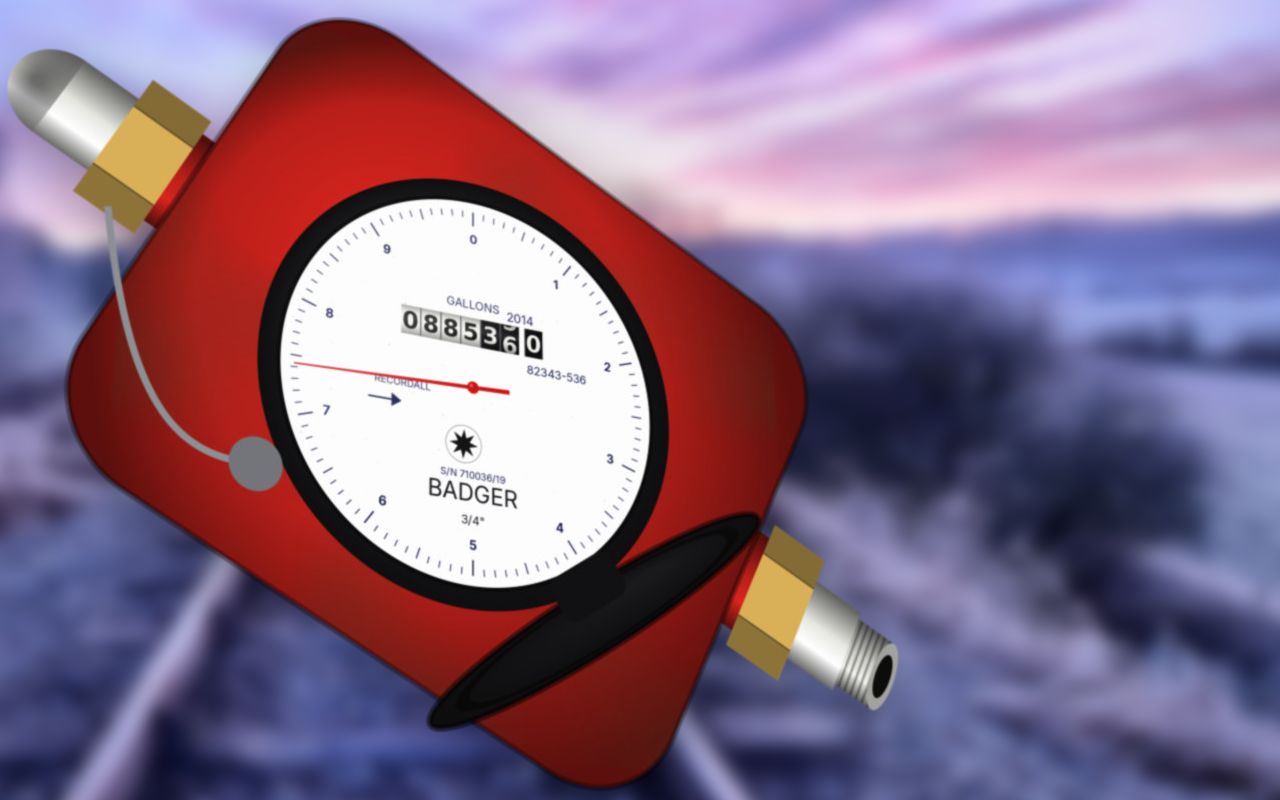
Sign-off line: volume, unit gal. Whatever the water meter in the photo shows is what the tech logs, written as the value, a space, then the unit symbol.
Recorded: 885357.4 gal
